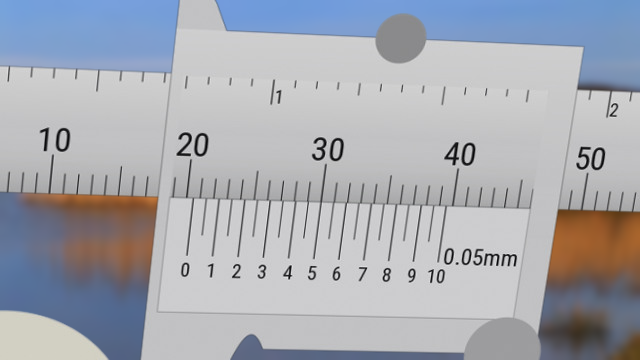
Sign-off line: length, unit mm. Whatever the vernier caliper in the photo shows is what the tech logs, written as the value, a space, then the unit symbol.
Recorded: 20.5 mm
